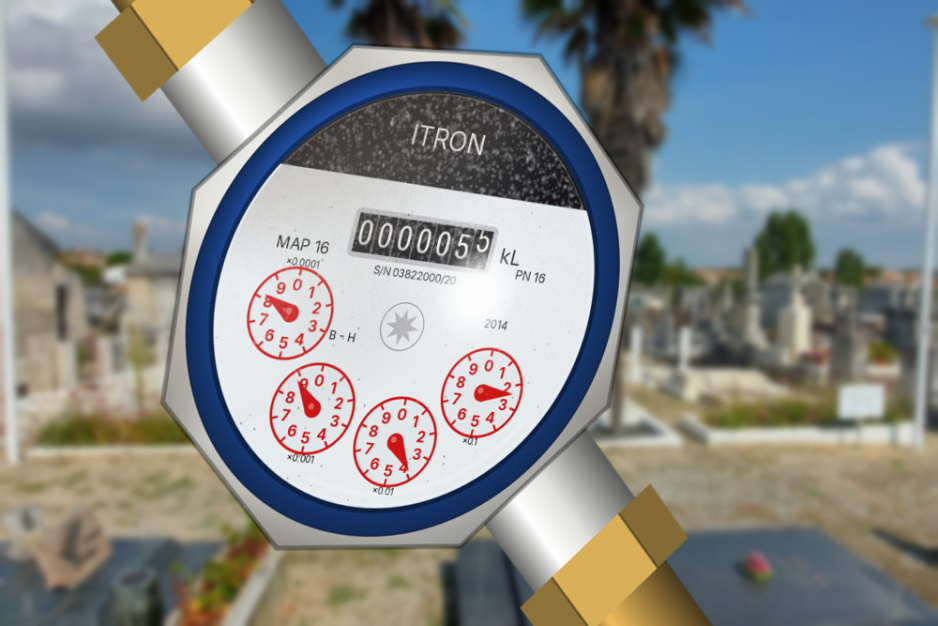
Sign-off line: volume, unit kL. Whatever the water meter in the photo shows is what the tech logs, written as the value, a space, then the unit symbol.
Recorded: 55.2388 kL
